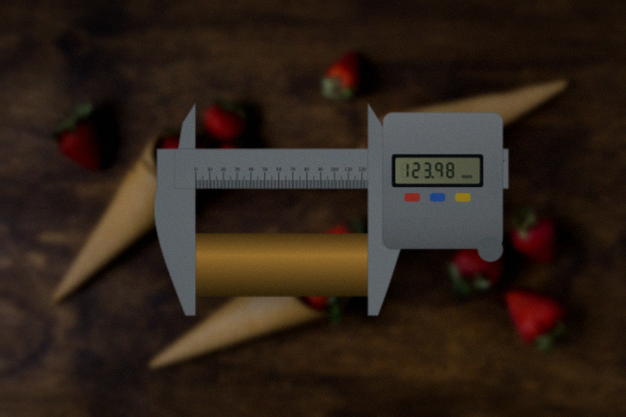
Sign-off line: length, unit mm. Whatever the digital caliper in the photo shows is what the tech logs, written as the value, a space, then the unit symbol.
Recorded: 123.98 mm
